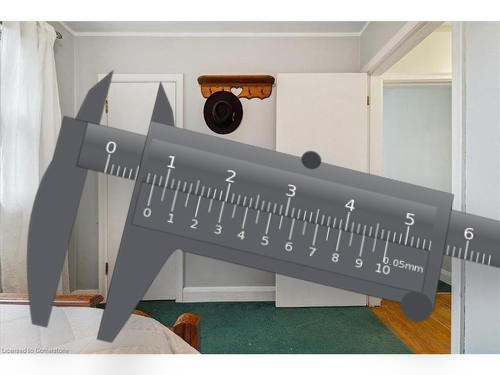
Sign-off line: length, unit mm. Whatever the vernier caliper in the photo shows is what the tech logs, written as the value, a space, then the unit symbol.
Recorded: 8.0 mm
